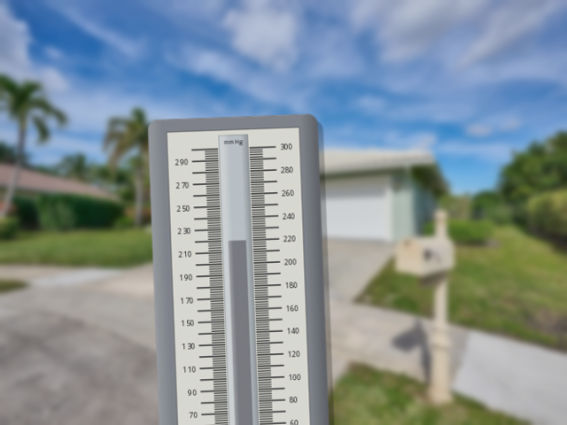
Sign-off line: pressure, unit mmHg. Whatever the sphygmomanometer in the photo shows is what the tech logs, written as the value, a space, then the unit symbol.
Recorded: 220 mmHg
